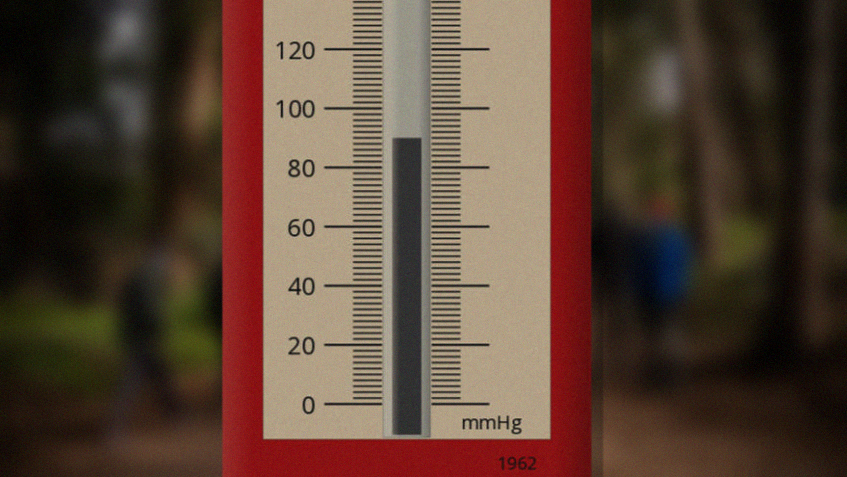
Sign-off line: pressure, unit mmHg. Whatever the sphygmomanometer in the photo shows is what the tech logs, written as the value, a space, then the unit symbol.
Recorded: 90 mmHg
